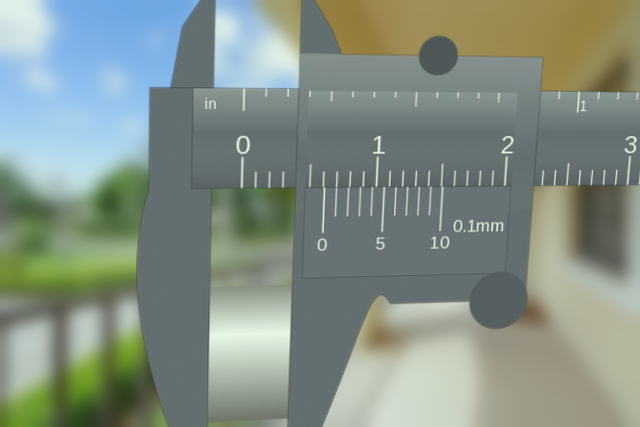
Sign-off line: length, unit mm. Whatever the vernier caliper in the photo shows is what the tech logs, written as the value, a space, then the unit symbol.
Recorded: 6.1 mm
